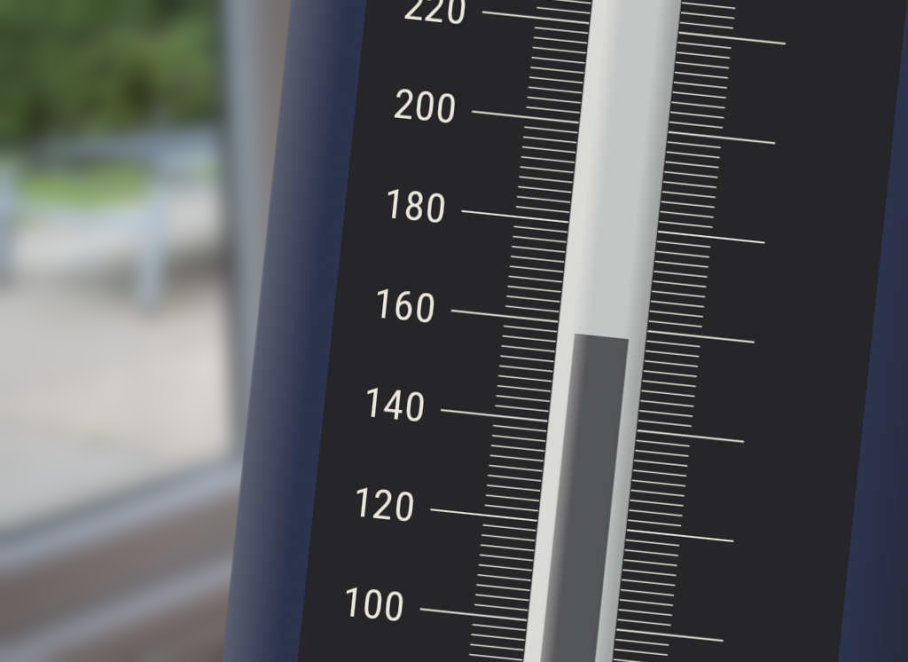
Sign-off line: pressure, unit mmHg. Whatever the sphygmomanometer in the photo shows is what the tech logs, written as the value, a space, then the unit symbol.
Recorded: 158 mmHg
